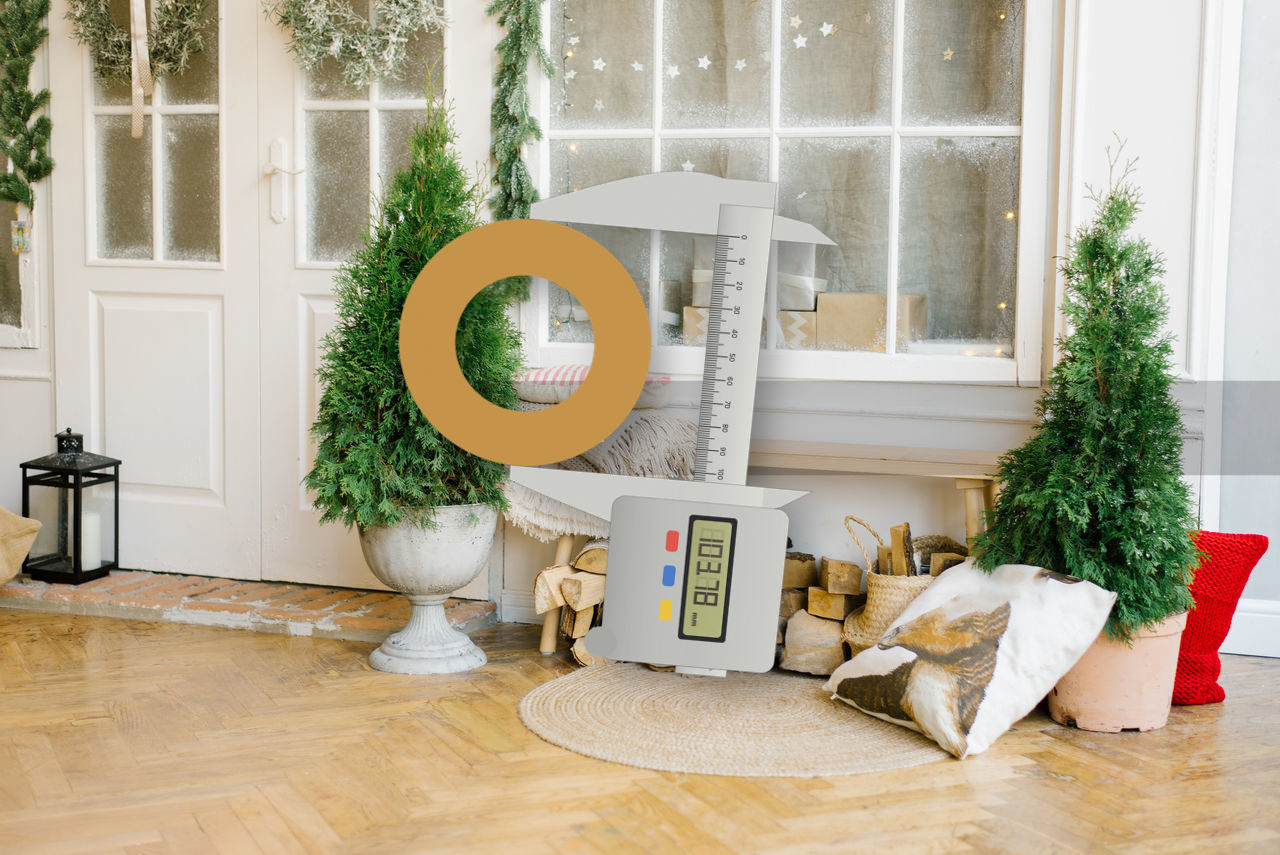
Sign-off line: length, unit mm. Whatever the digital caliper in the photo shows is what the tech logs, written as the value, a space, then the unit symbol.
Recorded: 103.78 mm
